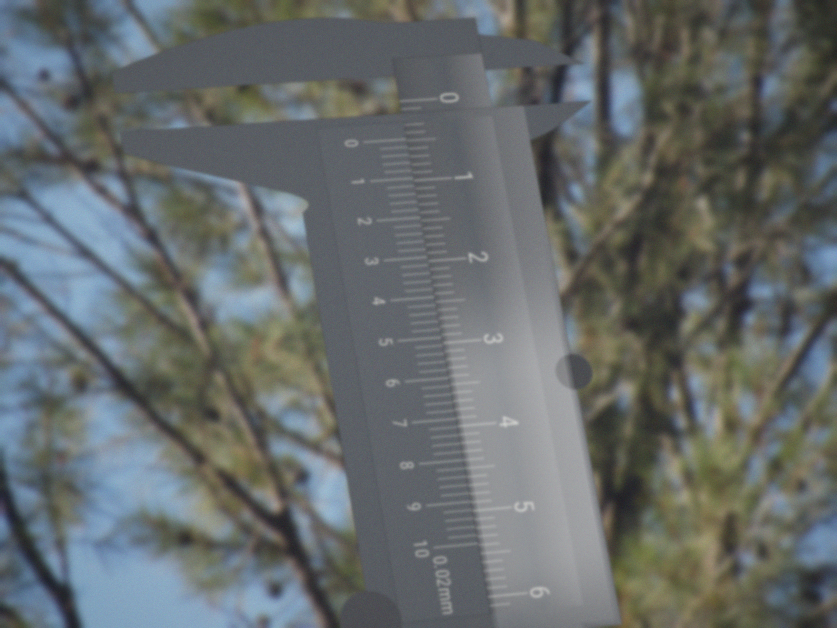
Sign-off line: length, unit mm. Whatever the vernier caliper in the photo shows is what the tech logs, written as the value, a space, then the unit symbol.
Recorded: 4.8 mm
